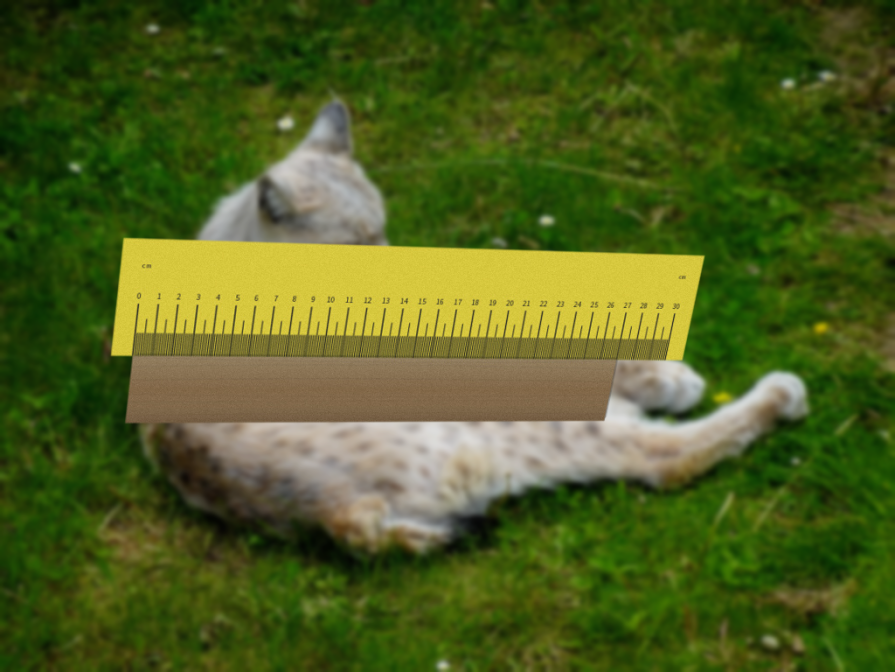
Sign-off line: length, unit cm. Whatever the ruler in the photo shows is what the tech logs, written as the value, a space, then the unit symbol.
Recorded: 27 cm
